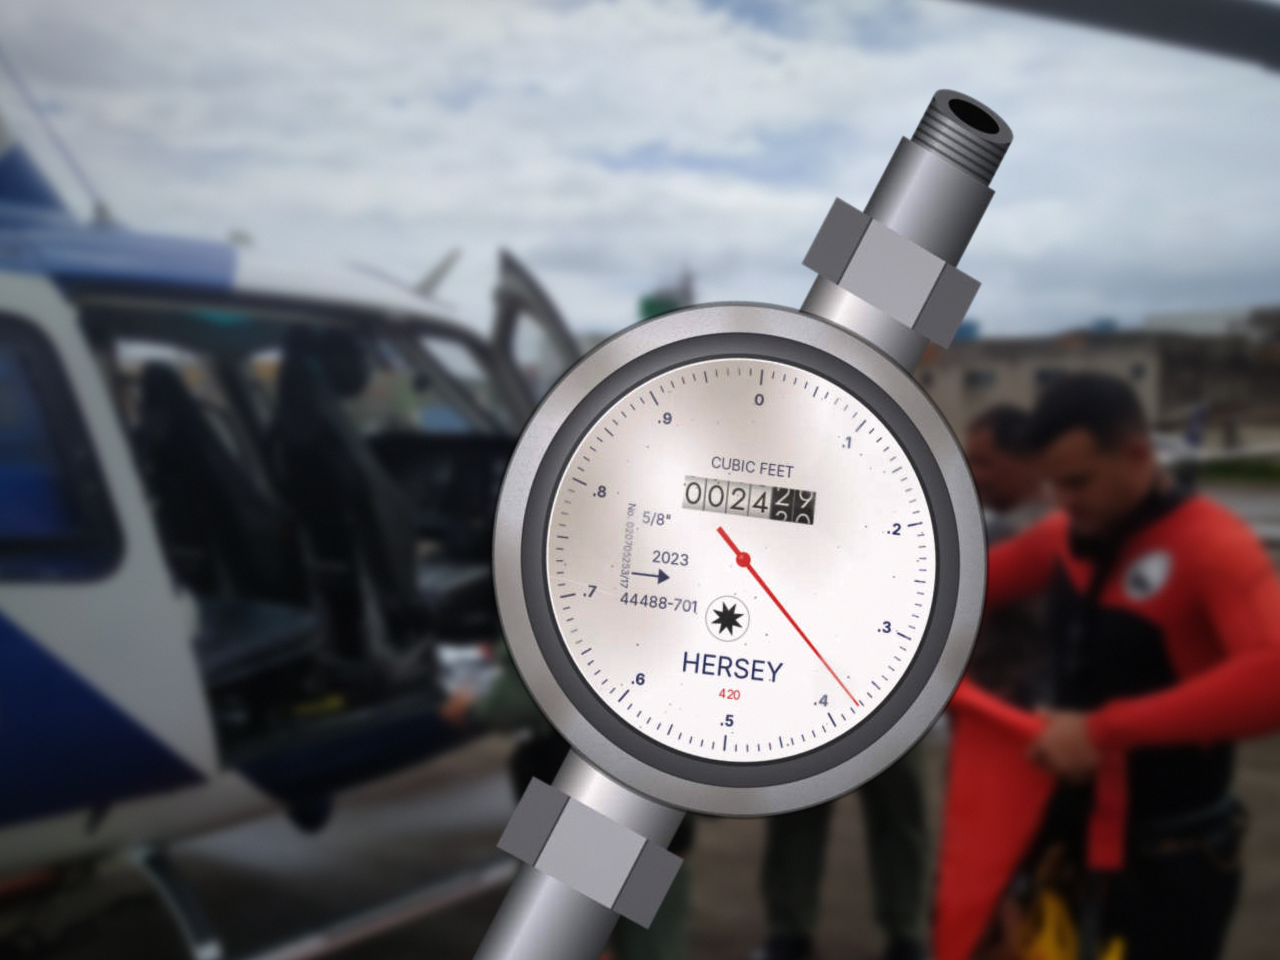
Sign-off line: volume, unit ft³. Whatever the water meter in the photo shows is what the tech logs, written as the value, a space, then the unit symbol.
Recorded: 2429.37 ft³
